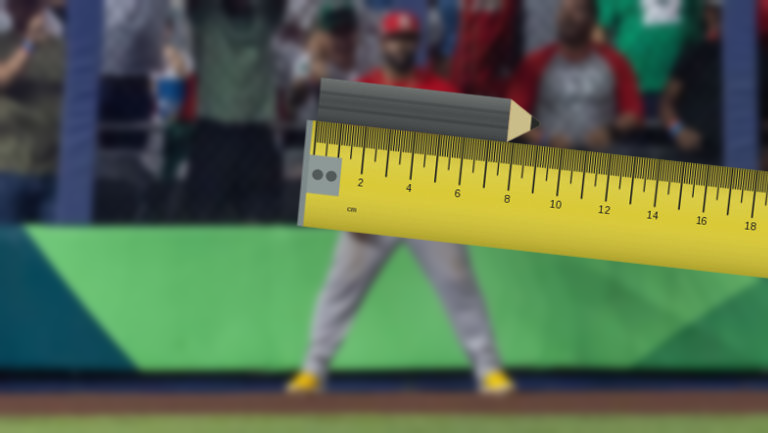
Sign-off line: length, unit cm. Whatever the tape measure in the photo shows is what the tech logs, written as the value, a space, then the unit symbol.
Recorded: 9 cm
